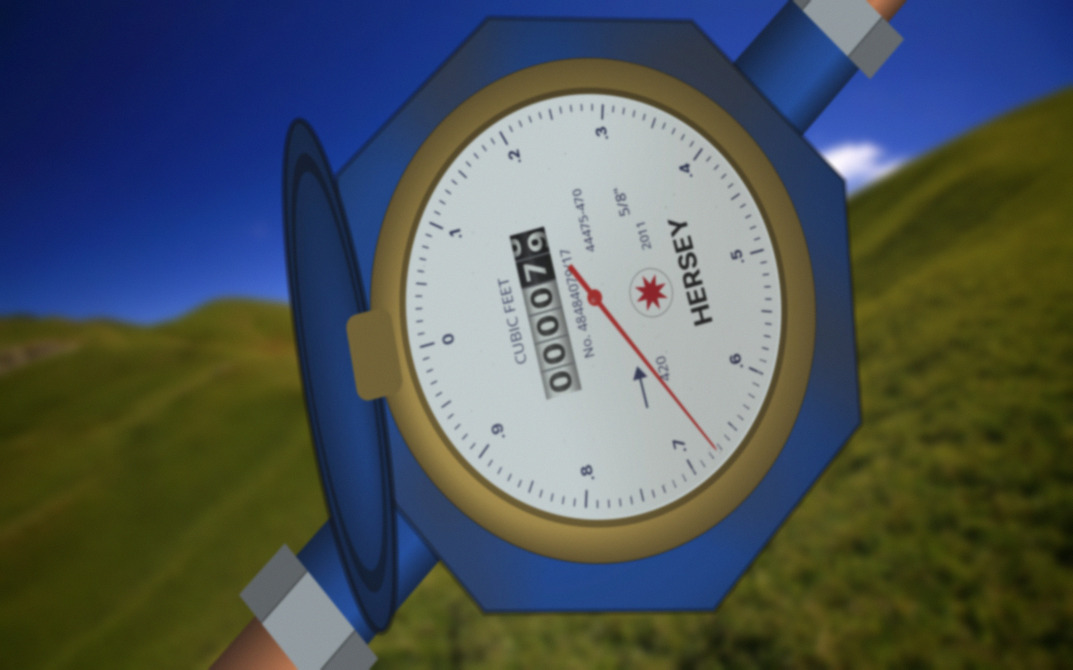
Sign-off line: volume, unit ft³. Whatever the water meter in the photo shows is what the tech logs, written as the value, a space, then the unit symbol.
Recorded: 78.67 ft³
